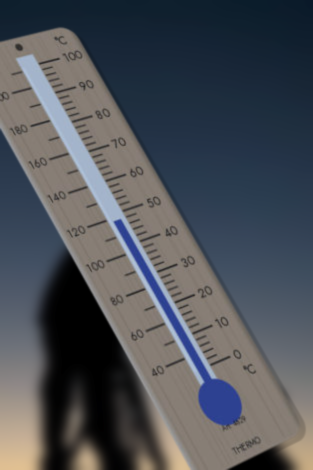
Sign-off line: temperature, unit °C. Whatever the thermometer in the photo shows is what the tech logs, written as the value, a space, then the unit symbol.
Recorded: 48 °C
